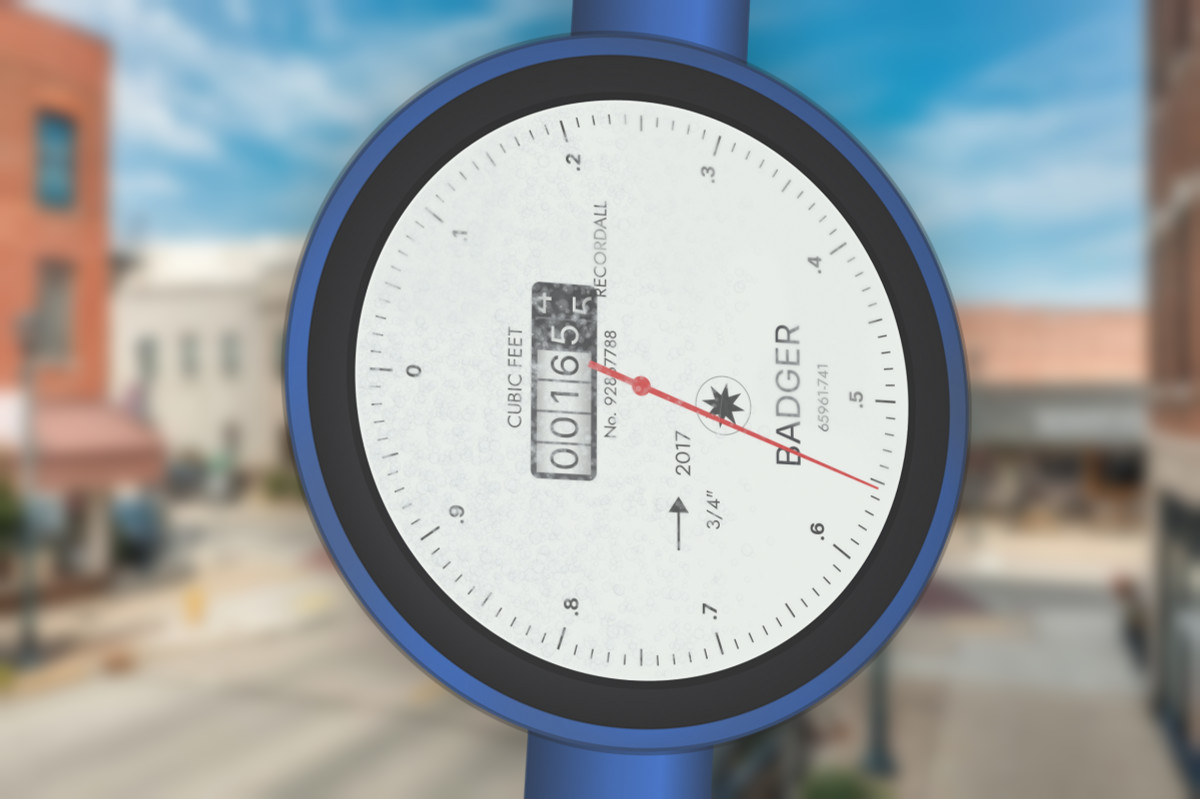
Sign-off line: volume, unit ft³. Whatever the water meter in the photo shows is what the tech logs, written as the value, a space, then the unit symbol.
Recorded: 1654.55 ft³
